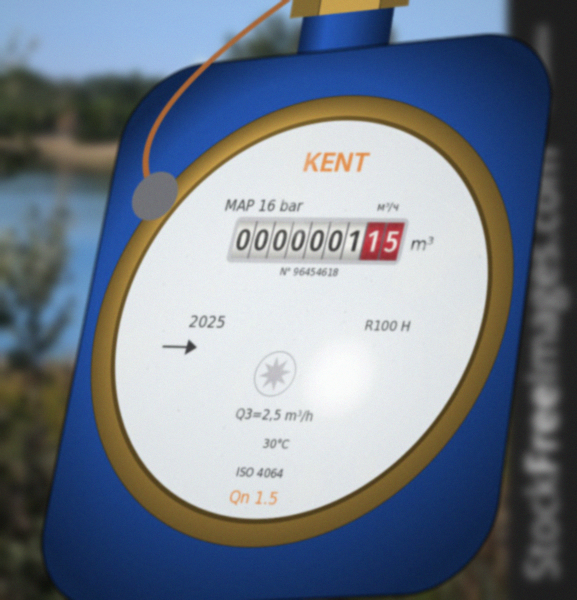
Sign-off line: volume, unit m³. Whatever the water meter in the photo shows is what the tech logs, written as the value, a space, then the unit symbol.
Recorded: 1.15 m³
